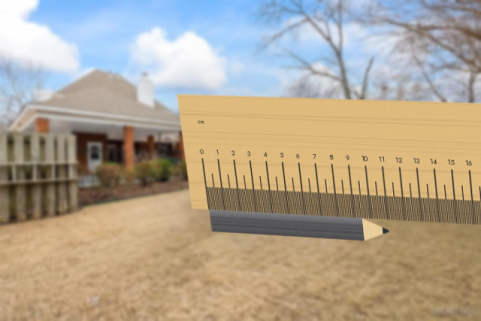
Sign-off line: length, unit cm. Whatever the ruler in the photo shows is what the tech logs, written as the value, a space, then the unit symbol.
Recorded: 11 cm
